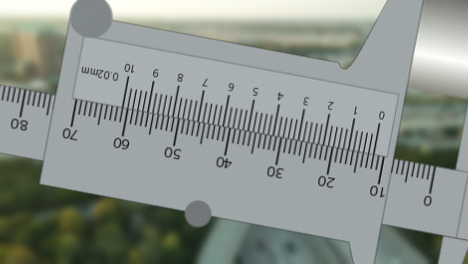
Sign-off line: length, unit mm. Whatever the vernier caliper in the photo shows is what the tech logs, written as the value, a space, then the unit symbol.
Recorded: 12.0 mm
